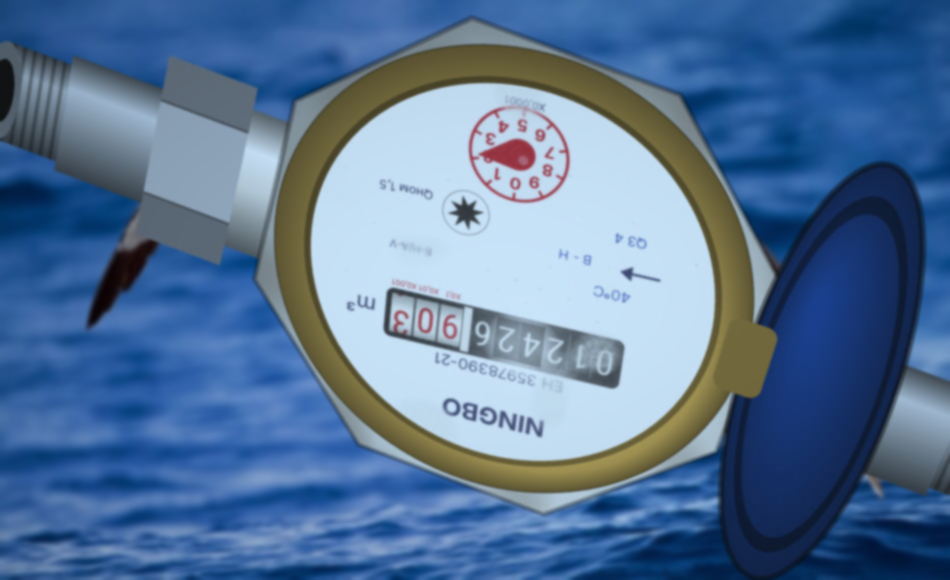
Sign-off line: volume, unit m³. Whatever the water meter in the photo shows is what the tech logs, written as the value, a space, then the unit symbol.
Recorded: 12426.9032 m³
